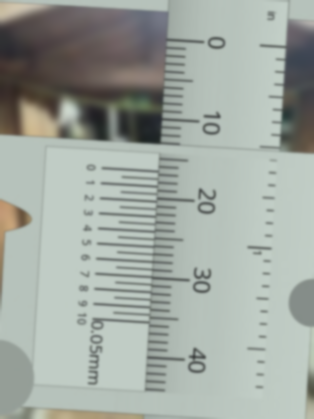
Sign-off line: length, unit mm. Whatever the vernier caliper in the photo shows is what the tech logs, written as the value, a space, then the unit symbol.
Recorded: 16.6 mm
